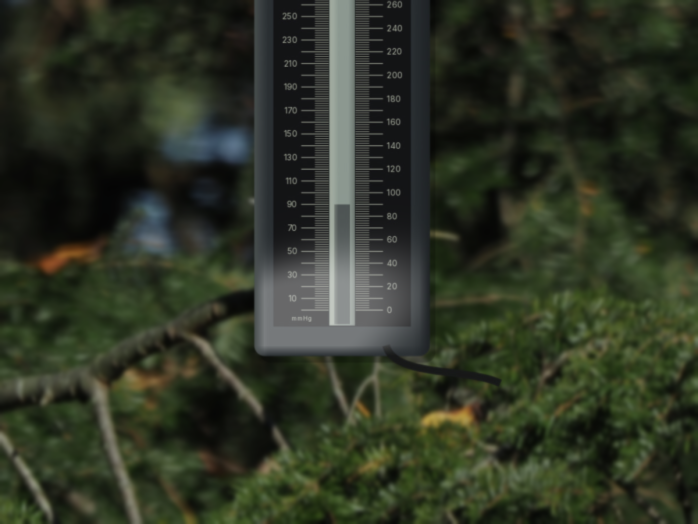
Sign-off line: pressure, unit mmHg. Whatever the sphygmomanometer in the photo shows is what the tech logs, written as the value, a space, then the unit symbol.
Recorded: 90 mmHg
